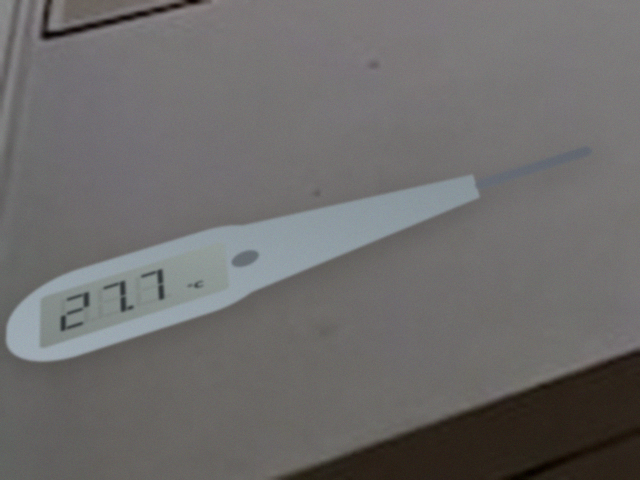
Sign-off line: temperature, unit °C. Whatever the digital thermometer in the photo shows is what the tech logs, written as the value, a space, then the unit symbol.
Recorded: 27.7 °C
